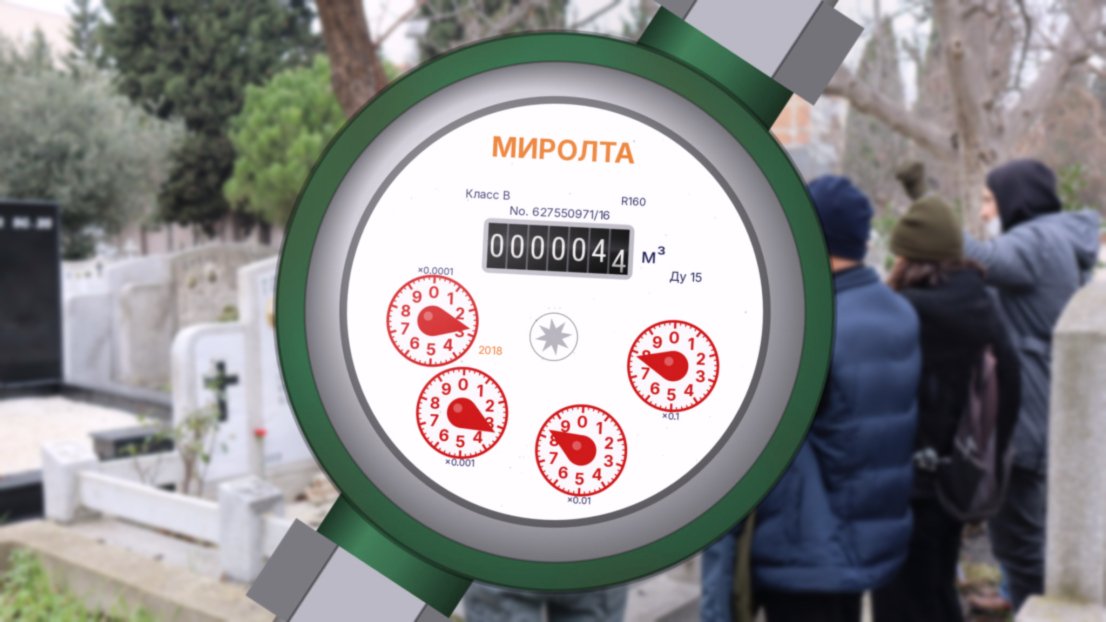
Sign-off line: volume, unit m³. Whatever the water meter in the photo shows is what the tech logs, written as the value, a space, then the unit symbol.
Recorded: 43.7832 m³
